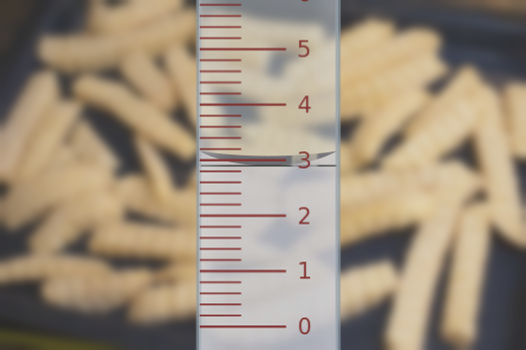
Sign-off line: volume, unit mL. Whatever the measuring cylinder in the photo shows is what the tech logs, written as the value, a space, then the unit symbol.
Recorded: 2.9 mL
